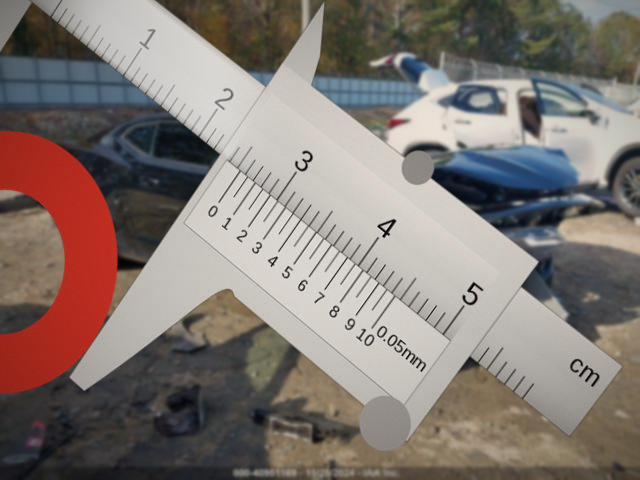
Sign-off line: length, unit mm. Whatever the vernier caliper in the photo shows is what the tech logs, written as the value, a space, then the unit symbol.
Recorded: 25.4 mm
